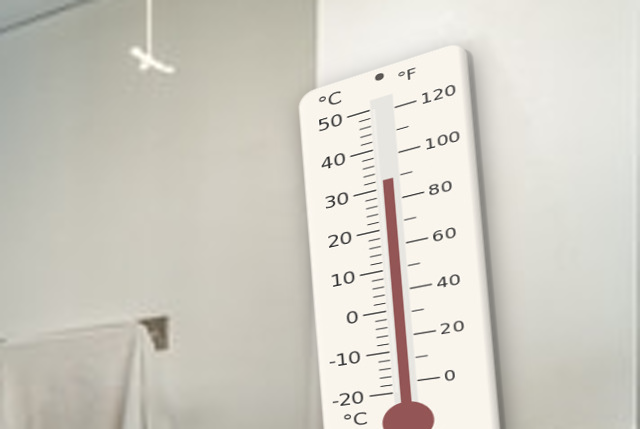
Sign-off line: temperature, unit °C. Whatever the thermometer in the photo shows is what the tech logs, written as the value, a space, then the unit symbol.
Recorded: 32 °C
